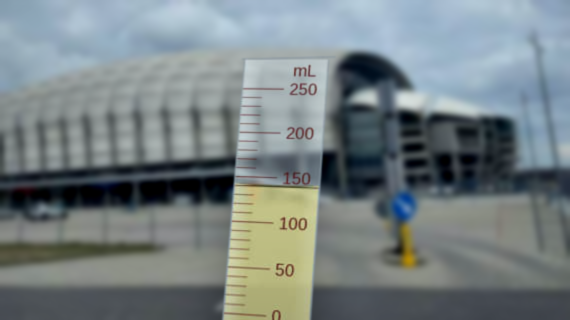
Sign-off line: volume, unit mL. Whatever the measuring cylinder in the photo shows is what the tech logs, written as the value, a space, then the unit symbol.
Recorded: 140 mL
